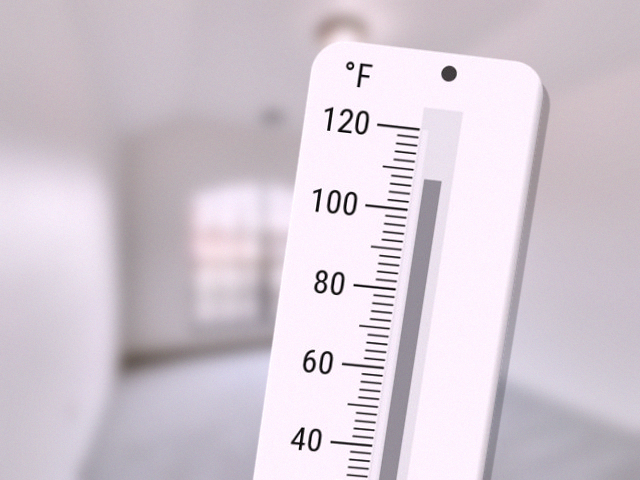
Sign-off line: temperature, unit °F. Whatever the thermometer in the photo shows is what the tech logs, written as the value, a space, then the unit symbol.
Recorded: 108 °F
